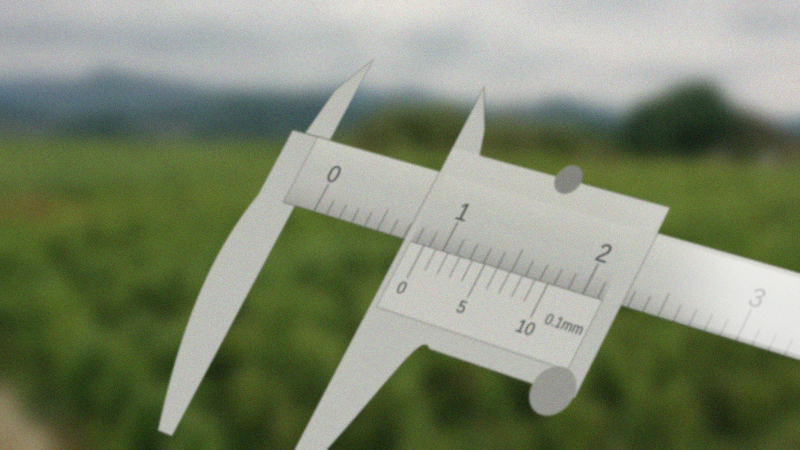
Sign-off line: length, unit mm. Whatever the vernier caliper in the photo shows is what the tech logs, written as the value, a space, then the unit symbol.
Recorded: 8.6 mm
